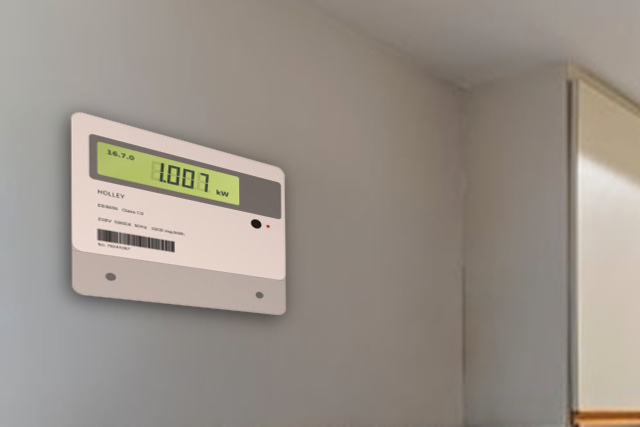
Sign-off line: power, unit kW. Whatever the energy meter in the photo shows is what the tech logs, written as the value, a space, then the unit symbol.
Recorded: 1.007 kW
